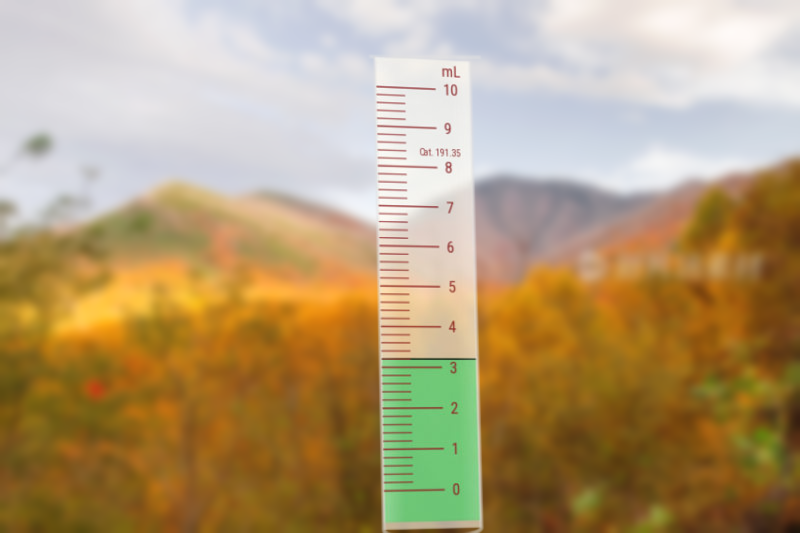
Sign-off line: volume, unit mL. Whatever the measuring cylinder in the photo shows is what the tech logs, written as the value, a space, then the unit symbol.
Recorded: 3.2 mL
